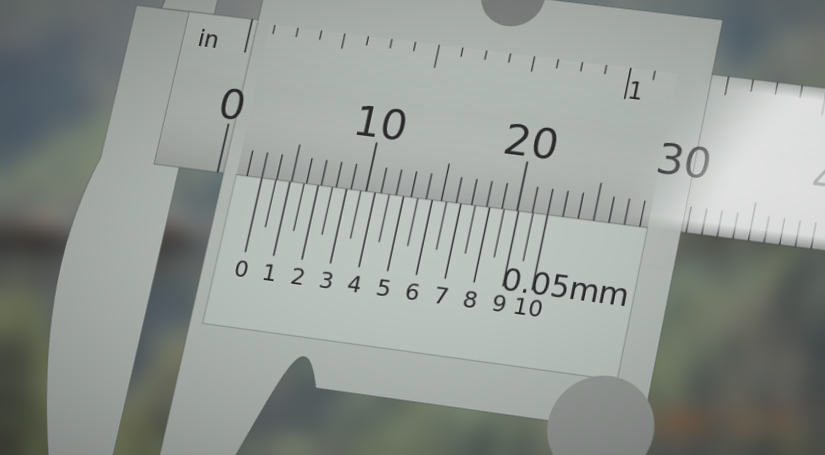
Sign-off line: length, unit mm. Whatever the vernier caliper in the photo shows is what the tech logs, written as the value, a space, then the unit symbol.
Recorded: 3.0 mm
